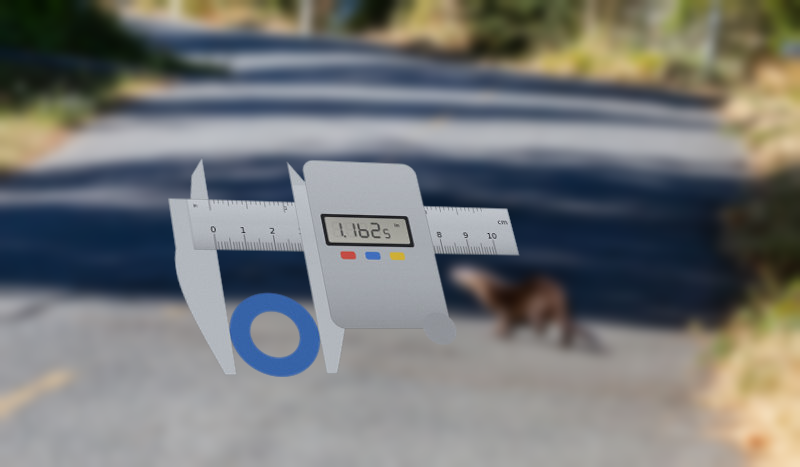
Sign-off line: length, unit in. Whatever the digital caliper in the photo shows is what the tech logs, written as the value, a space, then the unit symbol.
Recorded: 1.1625 in
